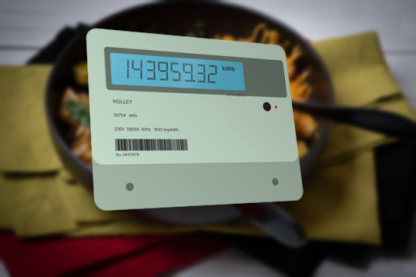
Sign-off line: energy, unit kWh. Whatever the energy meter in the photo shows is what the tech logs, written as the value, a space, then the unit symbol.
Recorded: 143959.32 kWh
